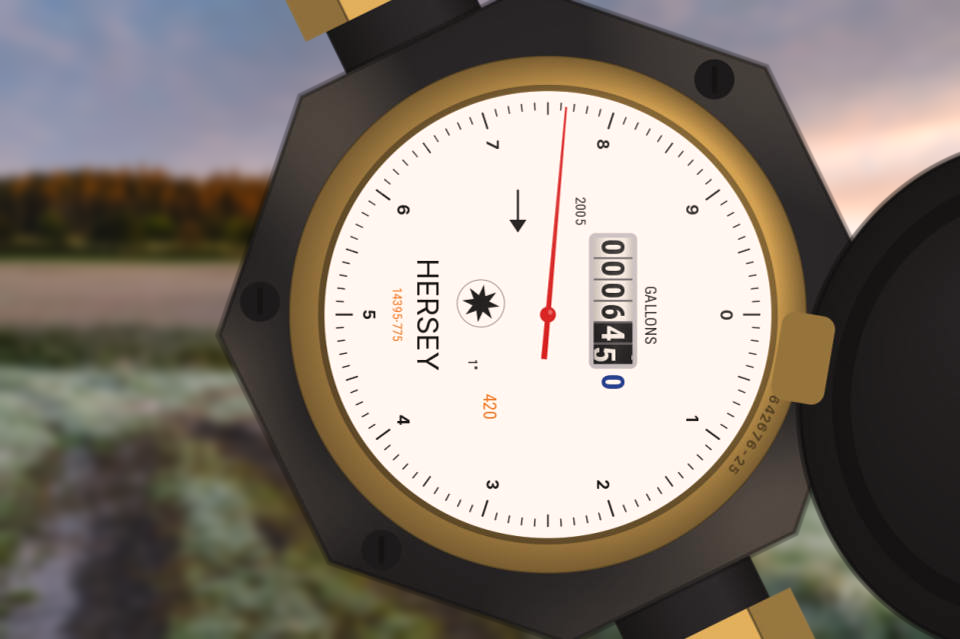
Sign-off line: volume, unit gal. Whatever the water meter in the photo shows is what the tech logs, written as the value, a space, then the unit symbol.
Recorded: 6447.6 gal
